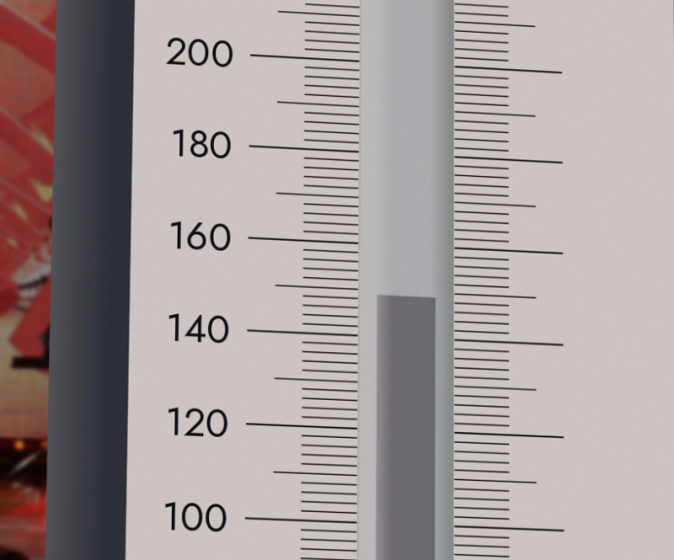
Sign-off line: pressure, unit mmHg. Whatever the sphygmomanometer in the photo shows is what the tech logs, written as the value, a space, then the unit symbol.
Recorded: 149 mmHg
